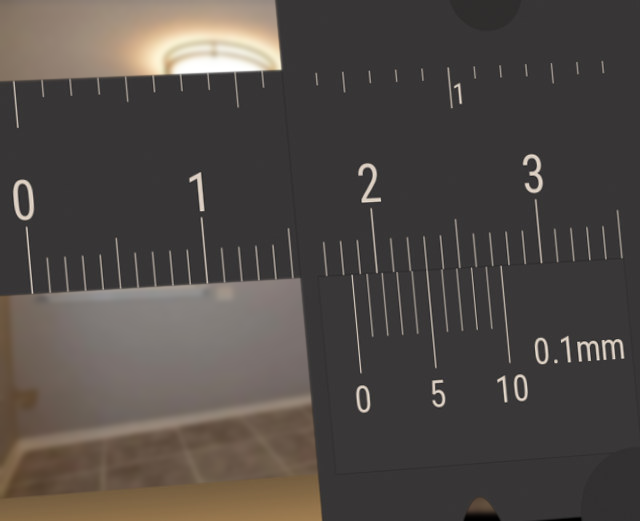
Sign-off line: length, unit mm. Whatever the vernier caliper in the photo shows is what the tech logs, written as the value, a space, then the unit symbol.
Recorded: 18.5 mm
